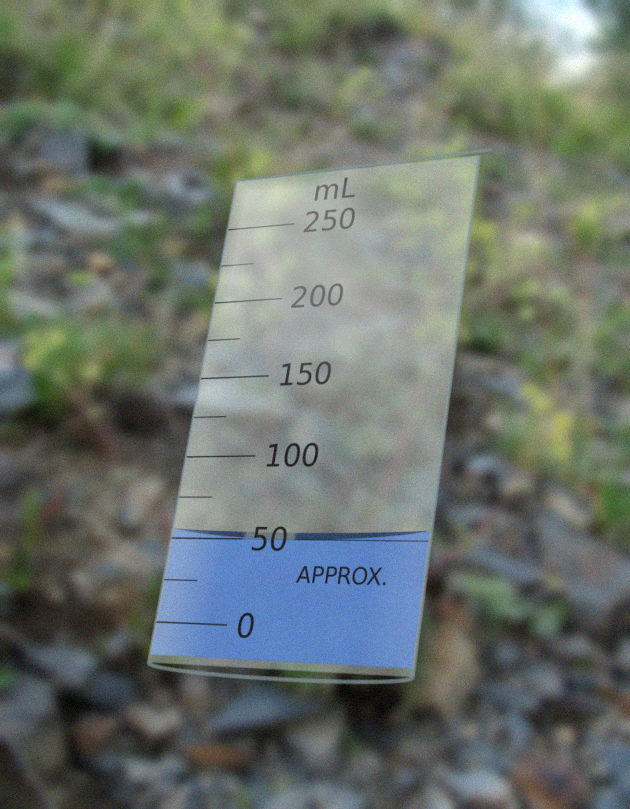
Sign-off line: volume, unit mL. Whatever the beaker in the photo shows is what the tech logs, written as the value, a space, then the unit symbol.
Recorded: 50 mL
